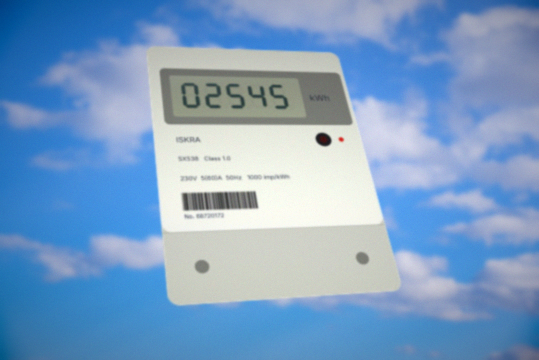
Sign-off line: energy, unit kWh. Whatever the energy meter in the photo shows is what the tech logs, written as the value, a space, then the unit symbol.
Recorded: 2545 kWh
